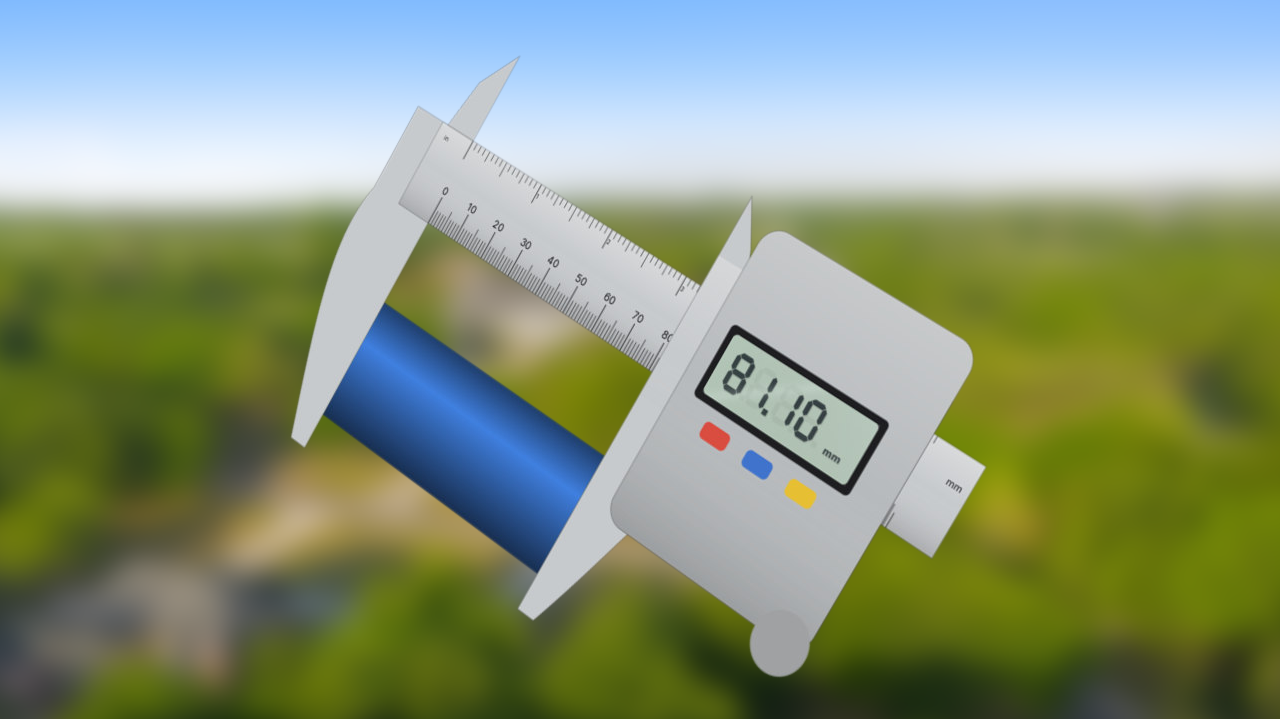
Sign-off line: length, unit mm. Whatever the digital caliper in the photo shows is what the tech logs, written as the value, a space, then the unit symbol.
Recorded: 81.10 mm
